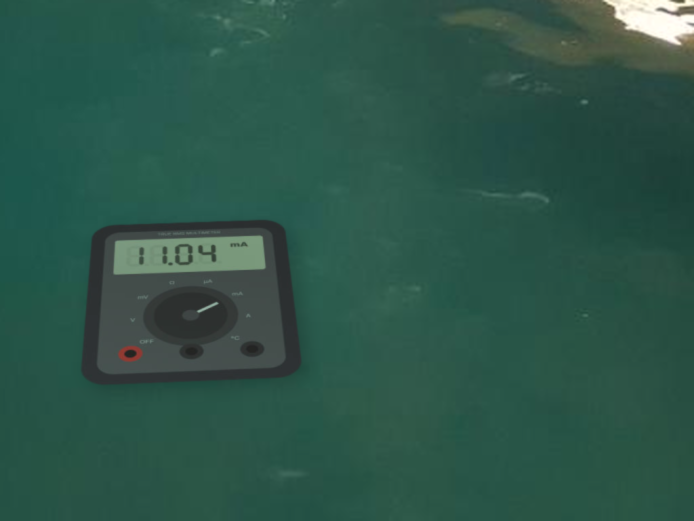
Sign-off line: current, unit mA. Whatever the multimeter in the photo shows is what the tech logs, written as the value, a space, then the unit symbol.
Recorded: 11.04 mA
